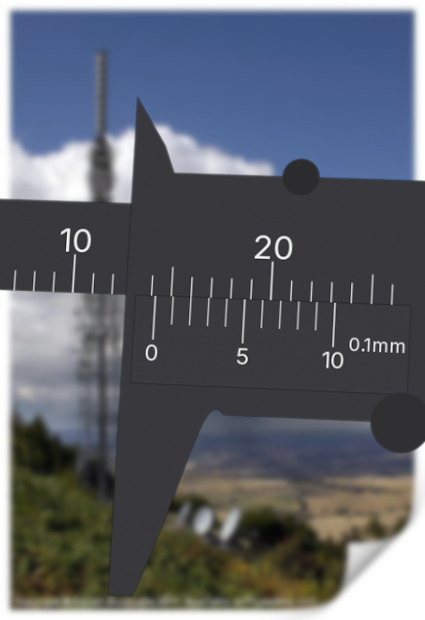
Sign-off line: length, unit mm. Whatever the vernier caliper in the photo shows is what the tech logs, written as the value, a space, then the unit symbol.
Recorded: 14.2 mm
